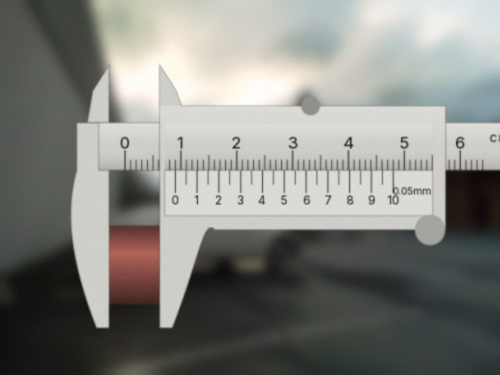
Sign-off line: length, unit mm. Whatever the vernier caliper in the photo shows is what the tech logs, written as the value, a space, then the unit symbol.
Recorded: 9.0 mm
